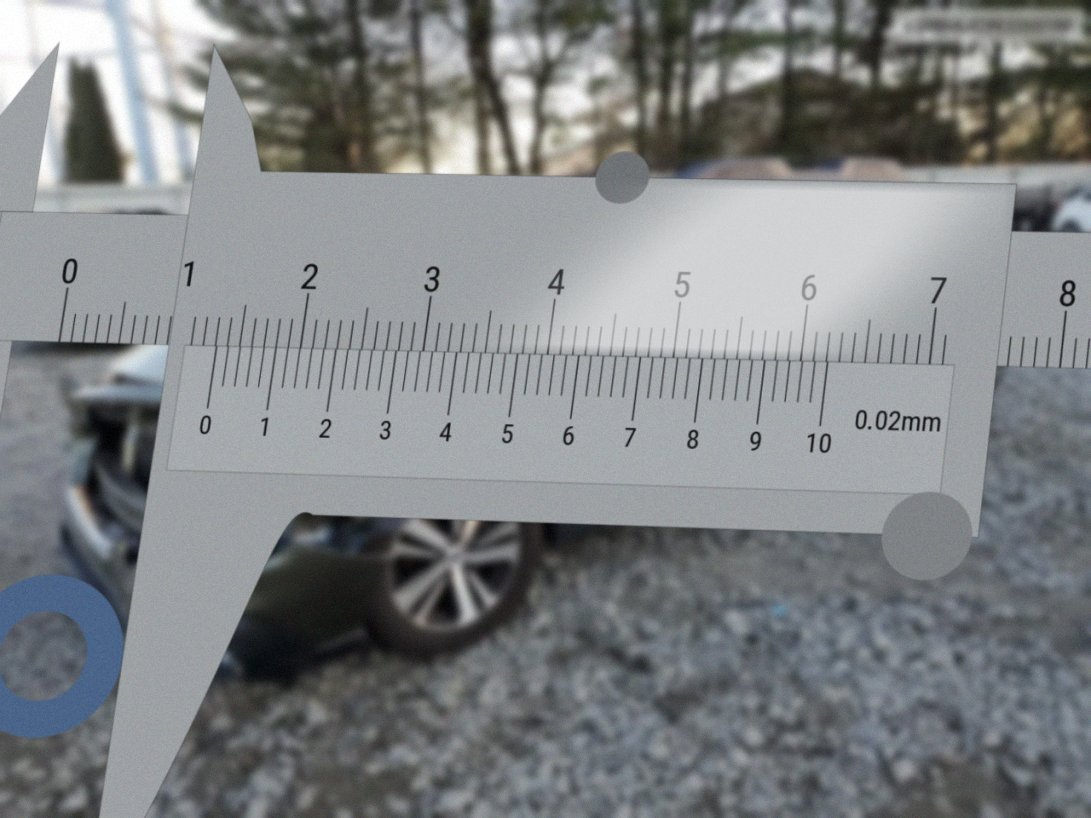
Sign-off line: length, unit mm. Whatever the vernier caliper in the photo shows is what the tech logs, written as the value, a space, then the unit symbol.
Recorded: 13.1 mm
